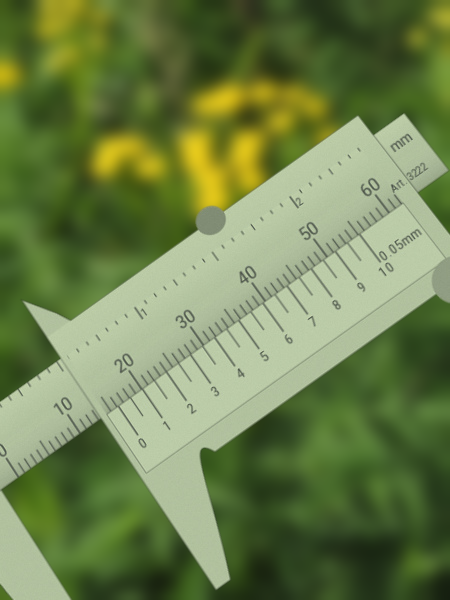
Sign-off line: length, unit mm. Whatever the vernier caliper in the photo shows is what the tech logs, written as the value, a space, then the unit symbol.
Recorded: 16.2 mm
